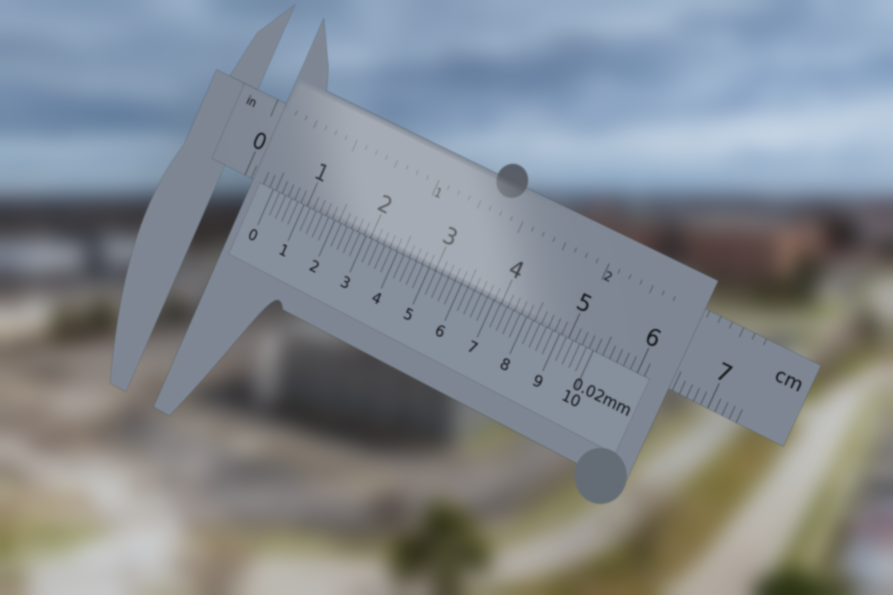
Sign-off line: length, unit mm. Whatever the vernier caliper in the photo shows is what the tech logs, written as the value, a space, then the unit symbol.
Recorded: 4.6 mm
